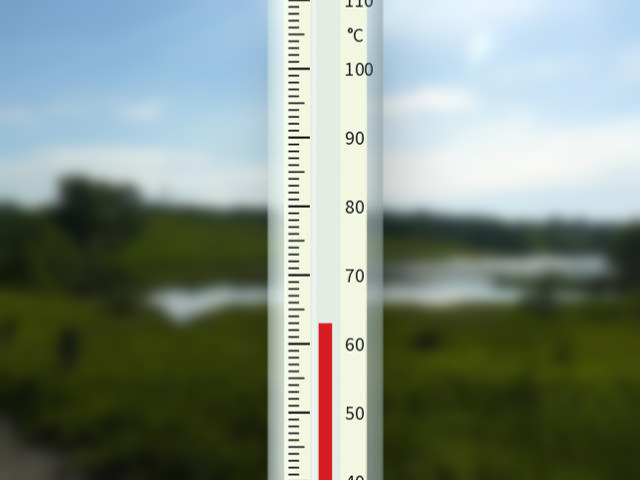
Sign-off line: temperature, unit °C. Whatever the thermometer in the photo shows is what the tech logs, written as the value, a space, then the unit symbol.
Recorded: 63 °C
